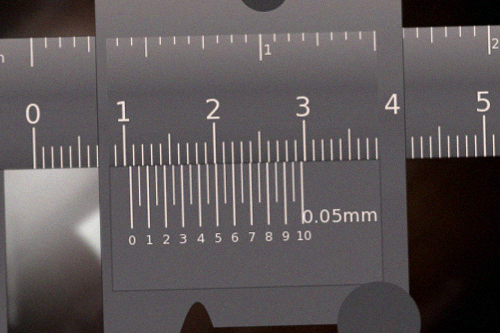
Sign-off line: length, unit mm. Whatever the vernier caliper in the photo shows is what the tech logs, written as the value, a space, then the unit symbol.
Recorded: 10.6 mm
